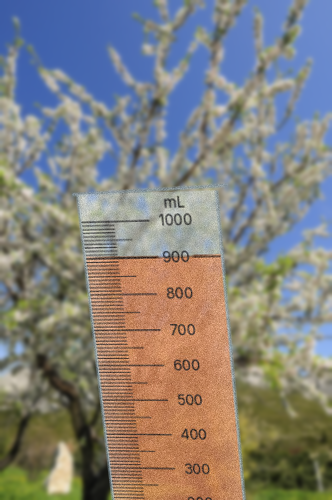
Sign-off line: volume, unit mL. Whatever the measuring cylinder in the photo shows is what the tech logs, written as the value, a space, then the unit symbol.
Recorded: 900 mL
